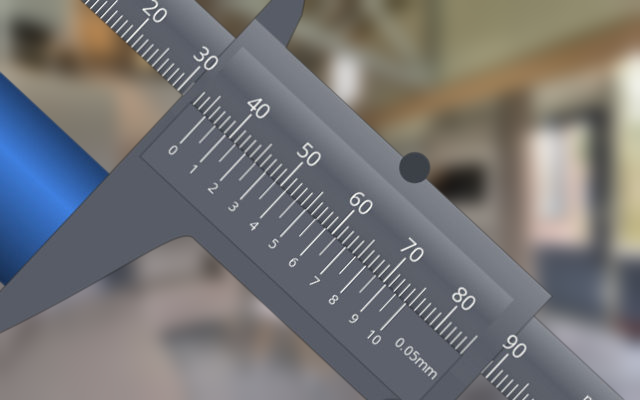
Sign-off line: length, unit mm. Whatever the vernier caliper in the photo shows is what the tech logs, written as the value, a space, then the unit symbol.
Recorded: 35.4 mm
